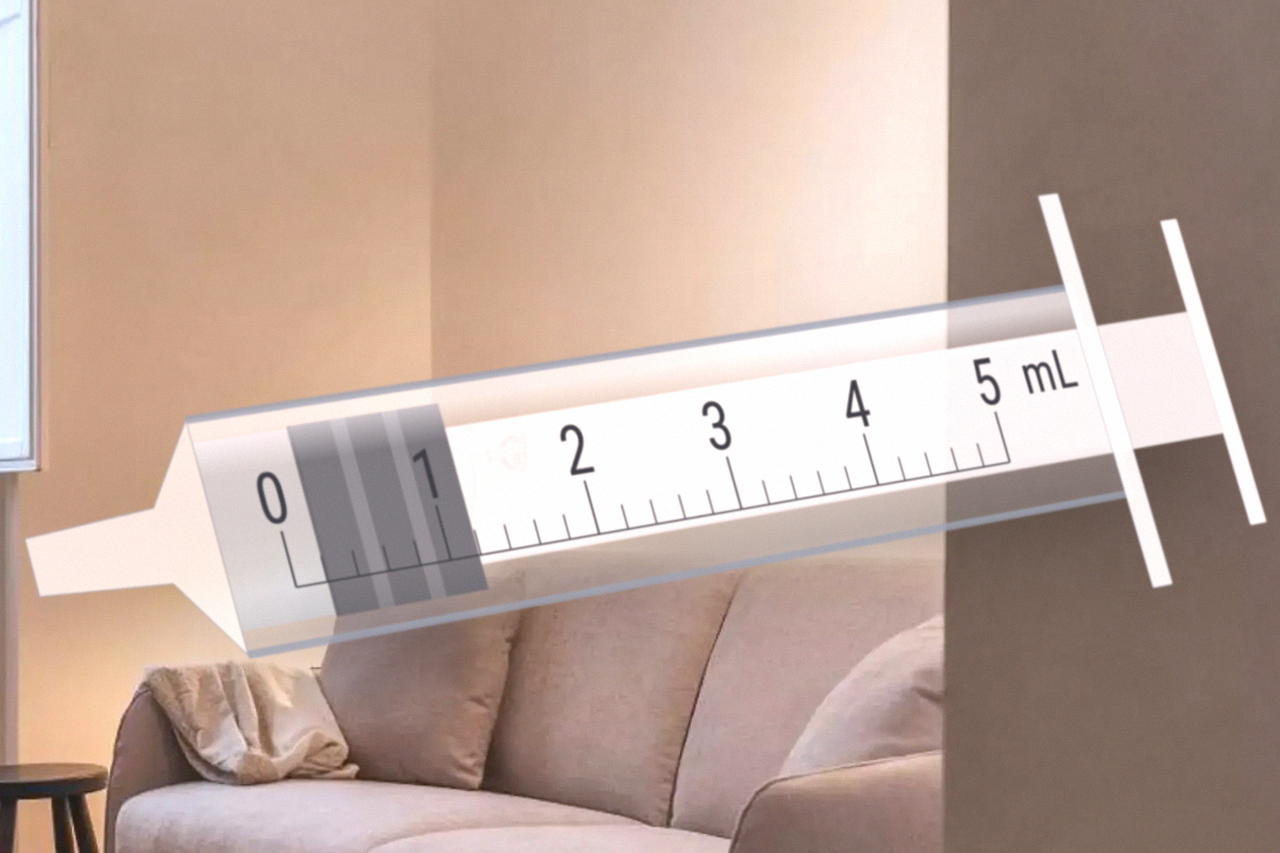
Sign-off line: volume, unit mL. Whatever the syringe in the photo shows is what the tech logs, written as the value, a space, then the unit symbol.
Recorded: 0.2 mL
